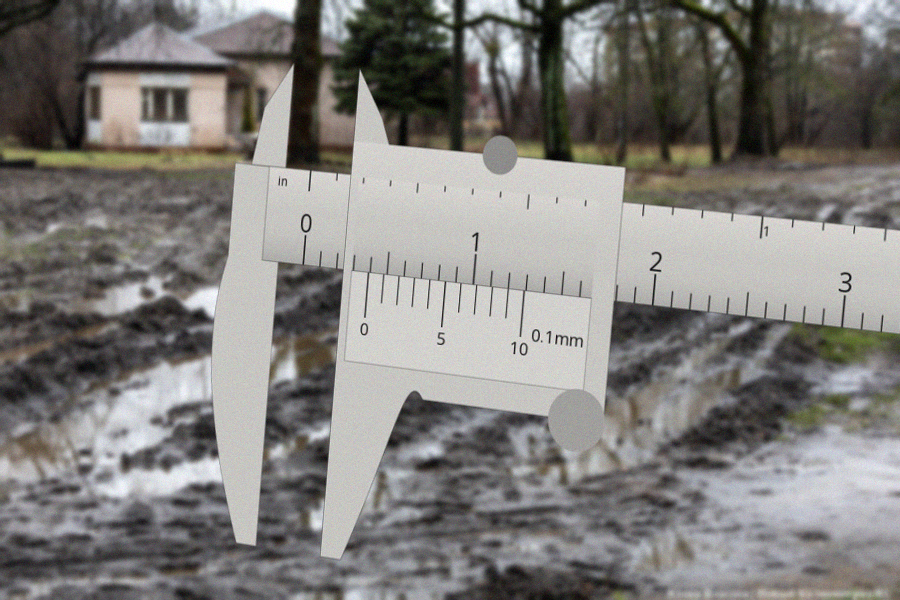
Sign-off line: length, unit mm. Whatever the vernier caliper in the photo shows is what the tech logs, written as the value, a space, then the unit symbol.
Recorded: 3.9 mm
